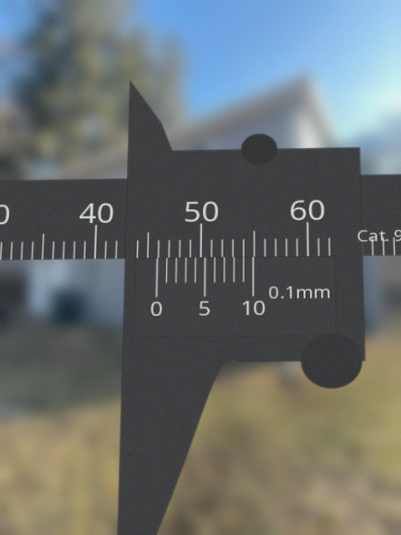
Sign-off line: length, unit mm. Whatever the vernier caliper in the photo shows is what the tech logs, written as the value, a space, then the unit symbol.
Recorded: 45.9 mm
